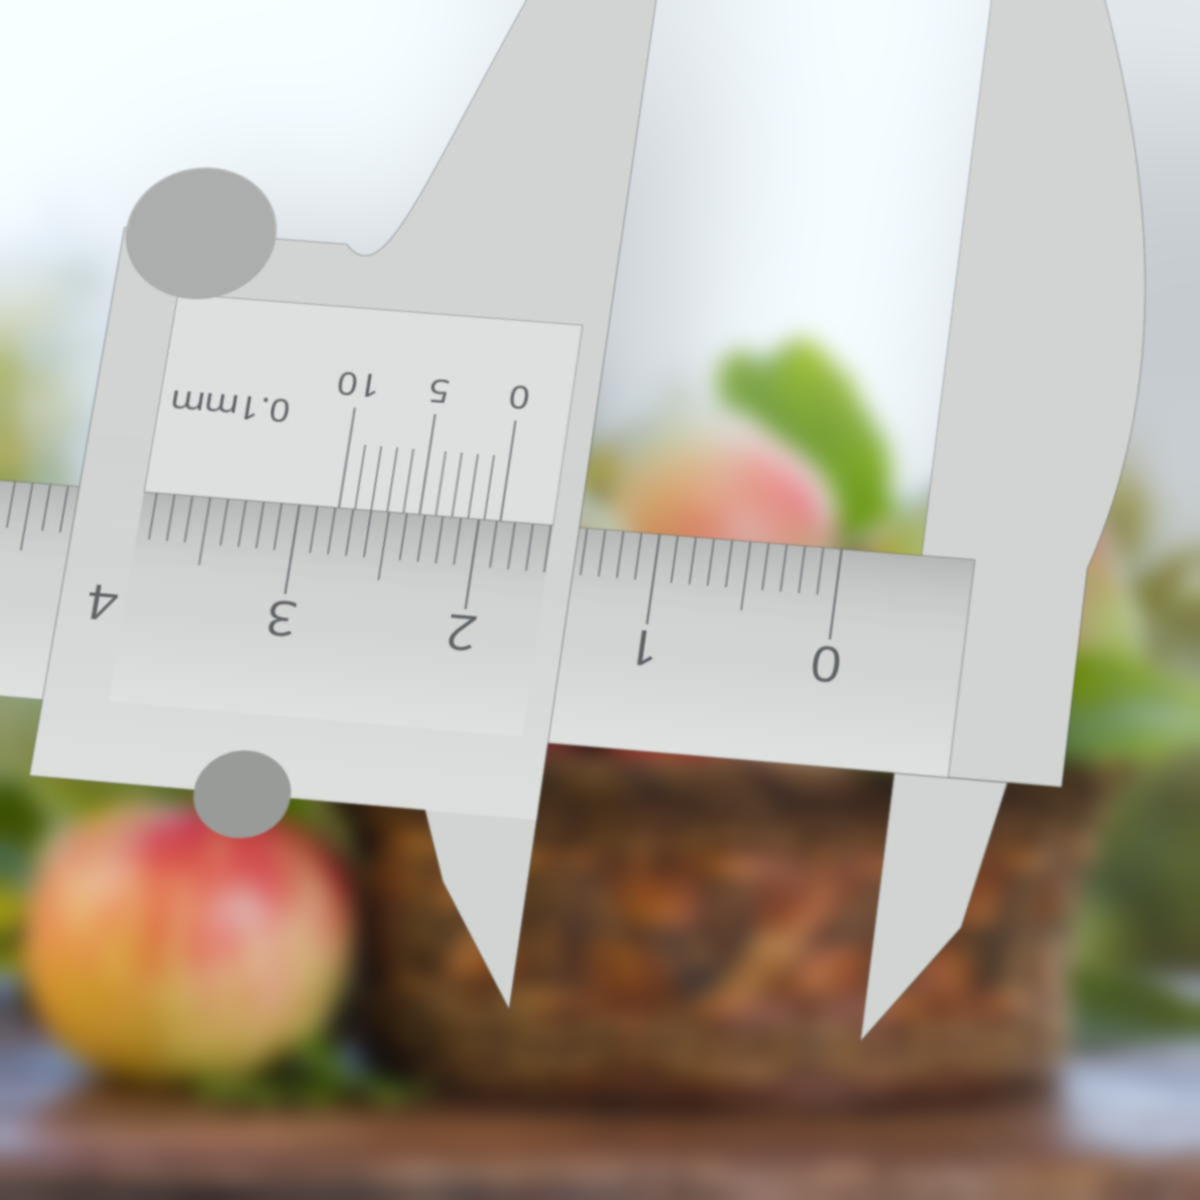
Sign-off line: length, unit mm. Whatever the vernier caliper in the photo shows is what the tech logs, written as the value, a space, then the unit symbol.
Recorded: 18.8 mm
